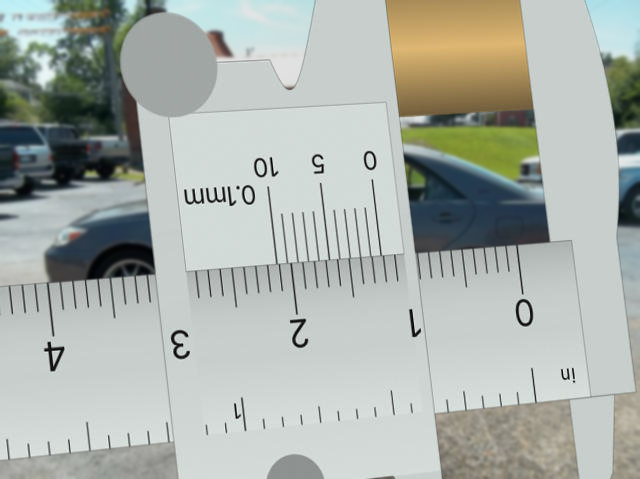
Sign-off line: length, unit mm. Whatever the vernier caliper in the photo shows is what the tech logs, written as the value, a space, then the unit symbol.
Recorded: 12.2 mm
